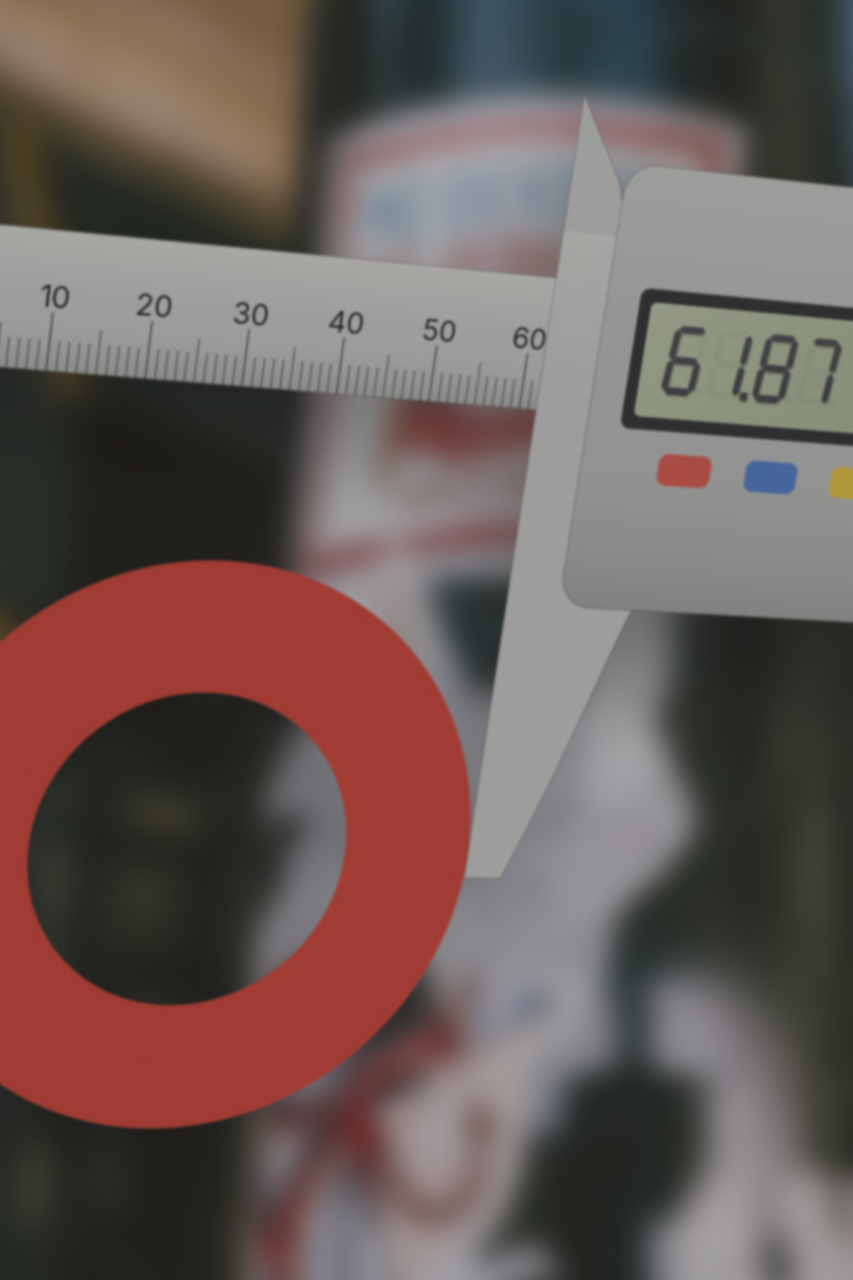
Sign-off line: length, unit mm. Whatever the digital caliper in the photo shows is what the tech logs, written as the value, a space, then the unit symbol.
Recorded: 61.87 mm
